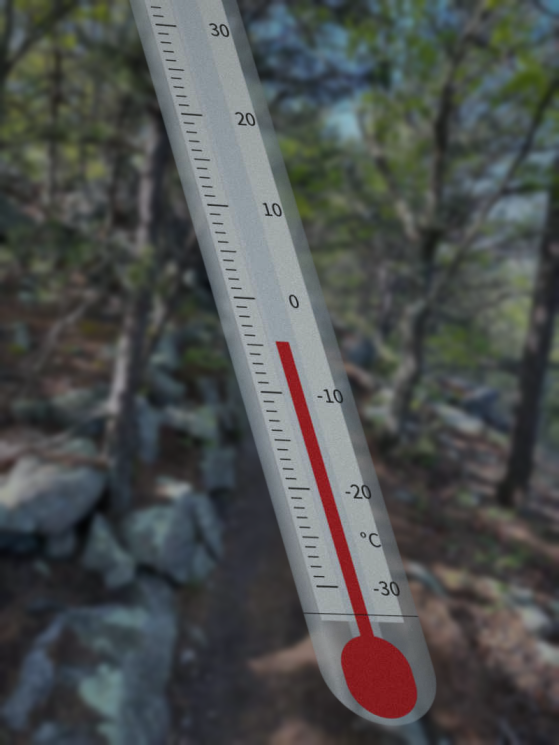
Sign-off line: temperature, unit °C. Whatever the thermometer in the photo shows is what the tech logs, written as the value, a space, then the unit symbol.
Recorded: -4.5 °C
